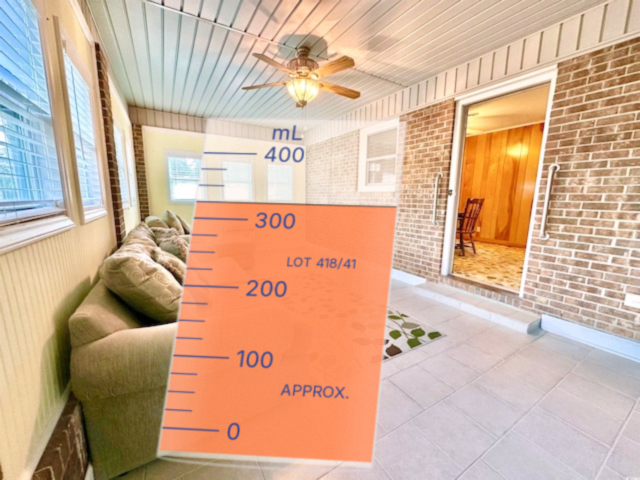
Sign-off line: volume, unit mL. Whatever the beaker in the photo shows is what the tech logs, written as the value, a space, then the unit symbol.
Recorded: 325 mL
